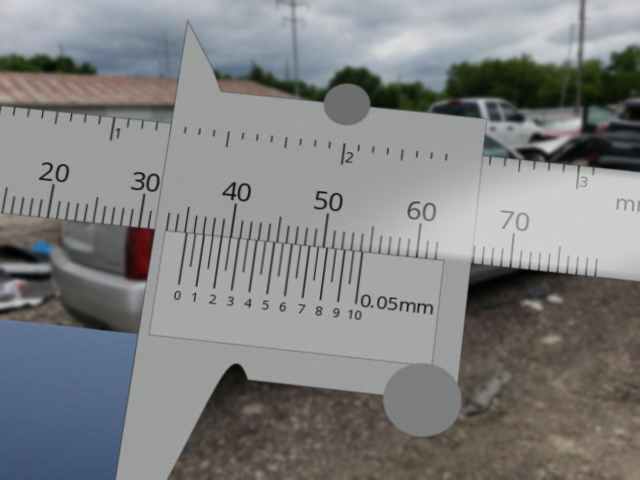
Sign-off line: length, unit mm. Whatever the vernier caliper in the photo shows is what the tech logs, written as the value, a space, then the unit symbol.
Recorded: 35.2 mm
